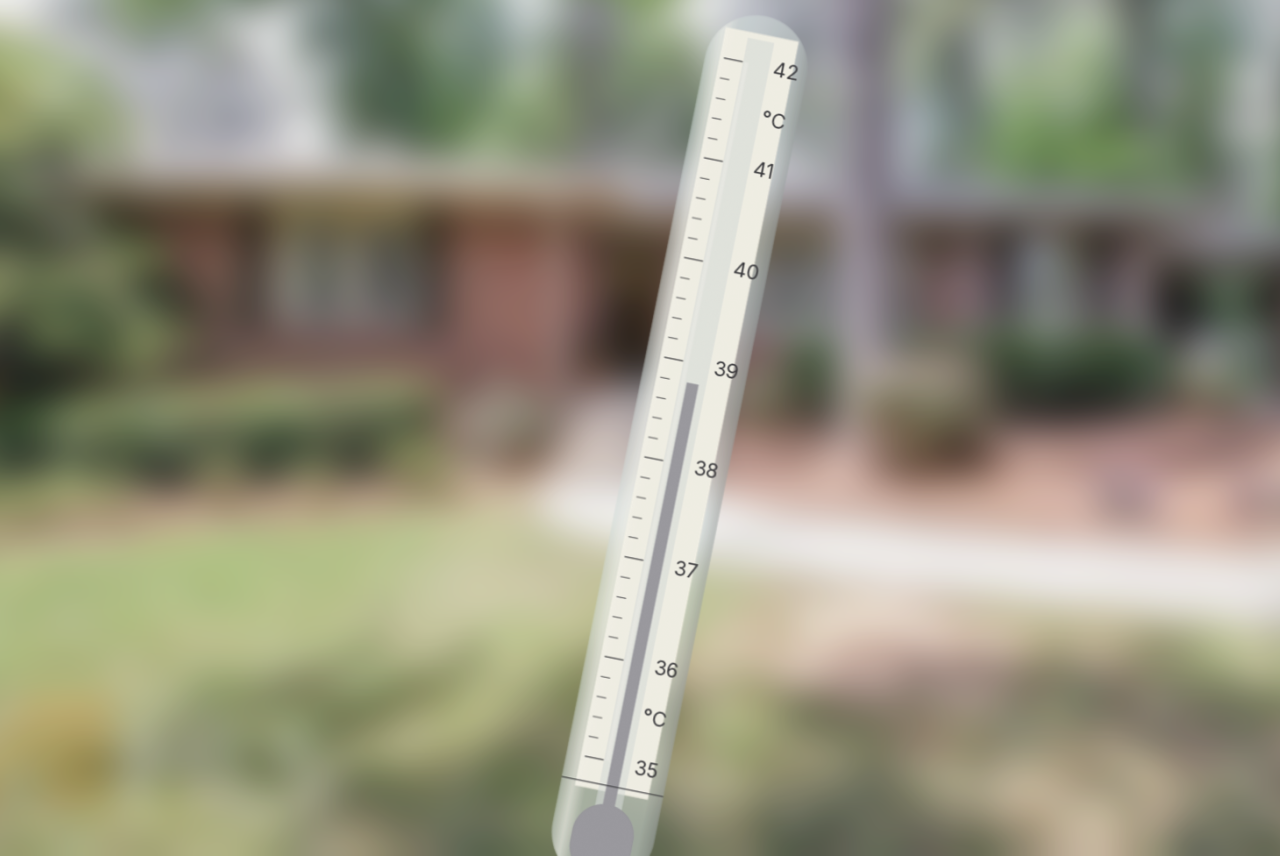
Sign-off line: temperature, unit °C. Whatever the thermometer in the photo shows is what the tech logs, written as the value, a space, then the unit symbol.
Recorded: 38.8 °C
